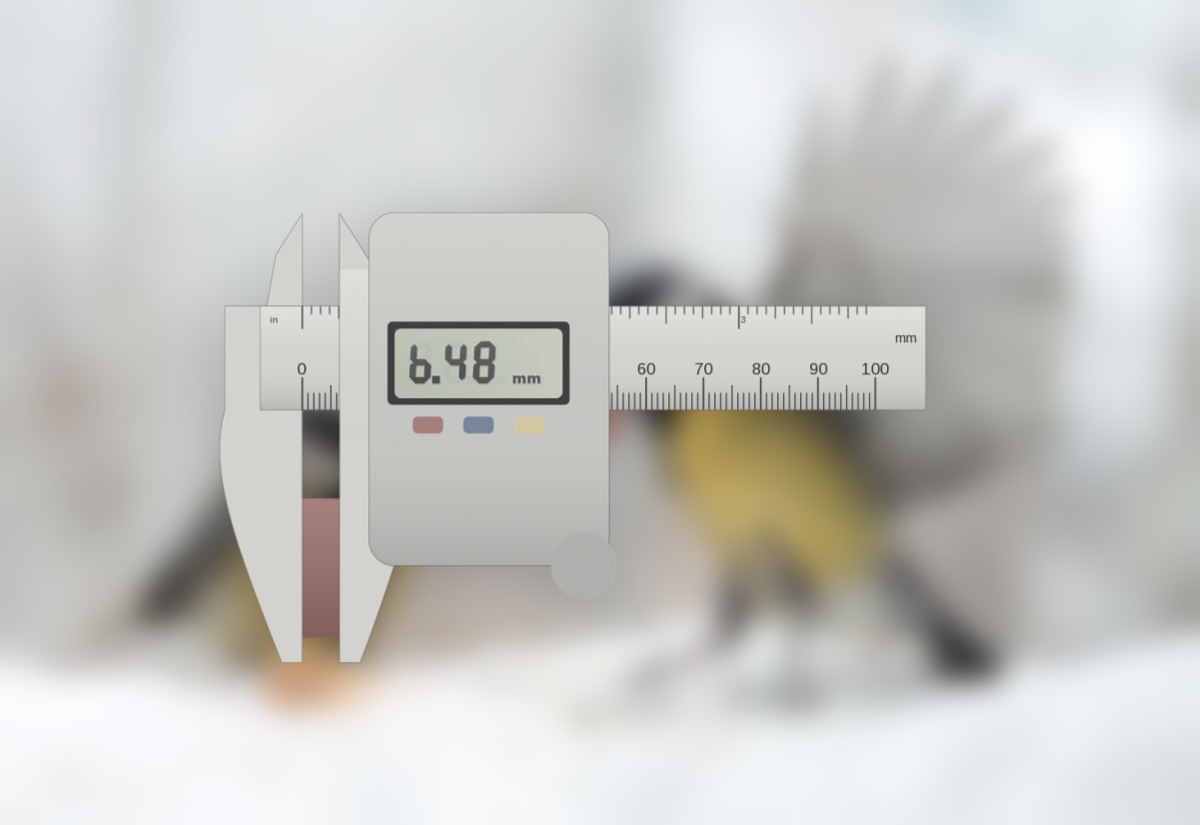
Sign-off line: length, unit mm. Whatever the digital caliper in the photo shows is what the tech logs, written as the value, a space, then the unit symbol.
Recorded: 6.48 mm
